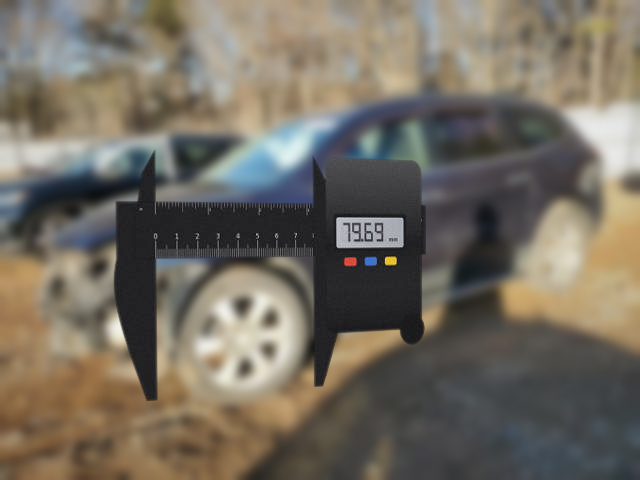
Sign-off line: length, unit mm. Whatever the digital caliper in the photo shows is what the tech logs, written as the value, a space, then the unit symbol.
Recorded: 79.69 mm
